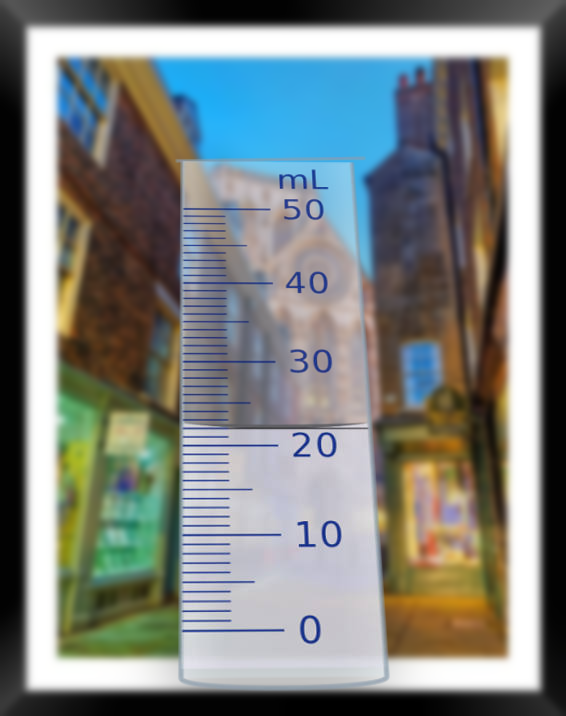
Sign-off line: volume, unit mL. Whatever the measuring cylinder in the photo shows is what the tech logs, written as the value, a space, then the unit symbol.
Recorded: 22 mL
